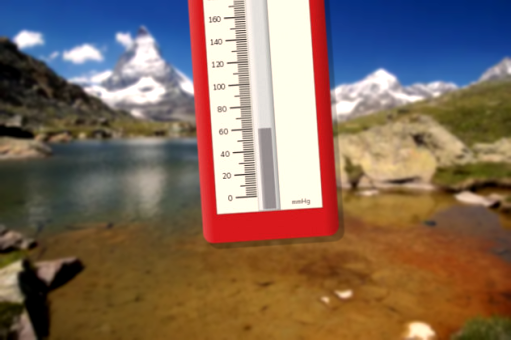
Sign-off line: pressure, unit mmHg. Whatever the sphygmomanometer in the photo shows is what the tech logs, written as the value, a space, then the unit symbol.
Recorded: 60 mmHg
